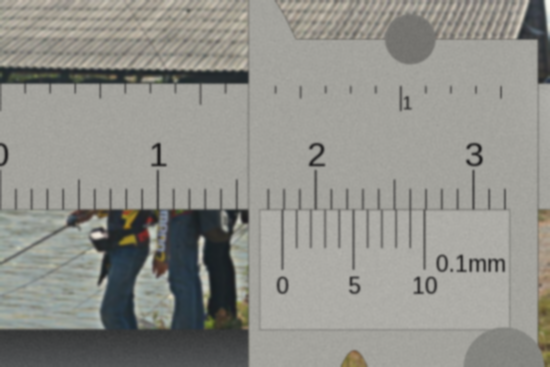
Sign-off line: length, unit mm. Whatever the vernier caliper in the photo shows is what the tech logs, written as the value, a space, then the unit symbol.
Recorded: 17.9 mm
